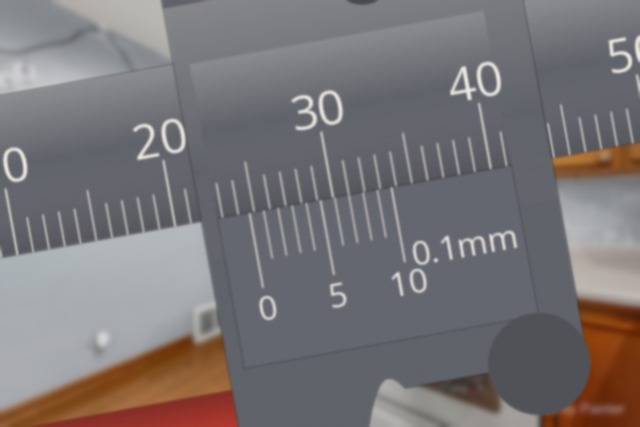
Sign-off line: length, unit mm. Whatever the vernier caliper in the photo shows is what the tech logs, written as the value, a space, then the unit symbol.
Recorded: 24.7 mm
